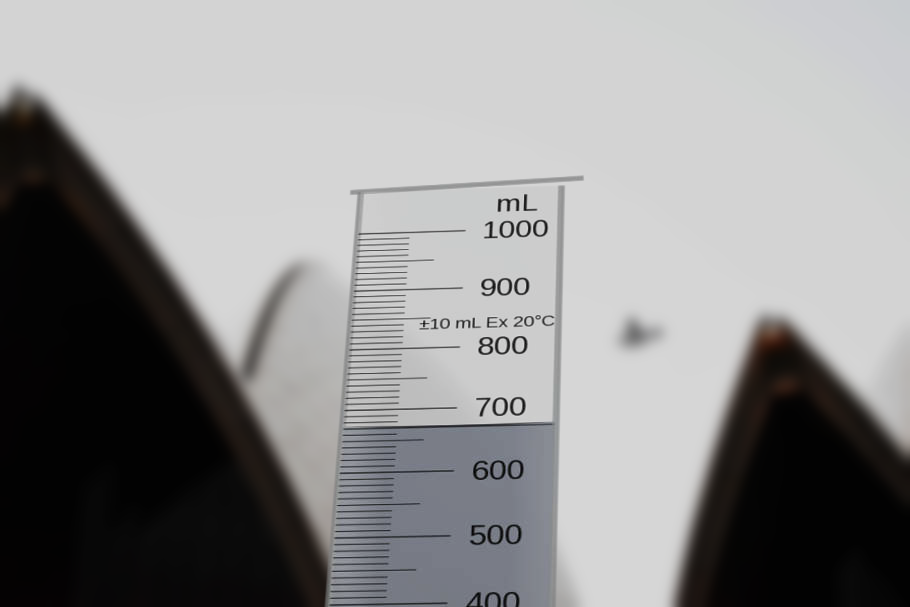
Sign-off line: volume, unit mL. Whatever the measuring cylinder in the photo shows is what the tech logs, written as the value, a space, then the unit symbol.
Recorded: 670 mL
